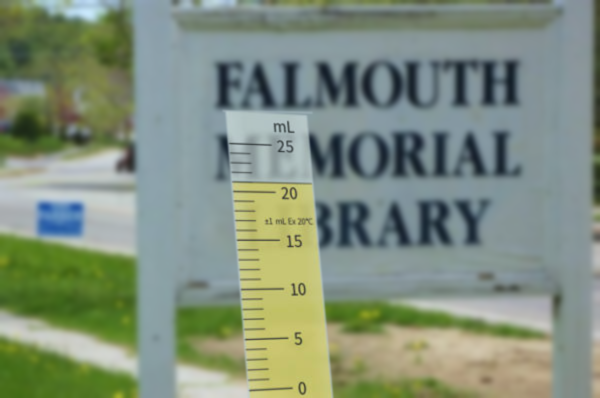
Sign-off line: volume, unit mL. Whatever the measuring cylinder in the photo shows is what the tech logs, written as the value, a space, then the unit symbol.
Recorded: 21 mL
